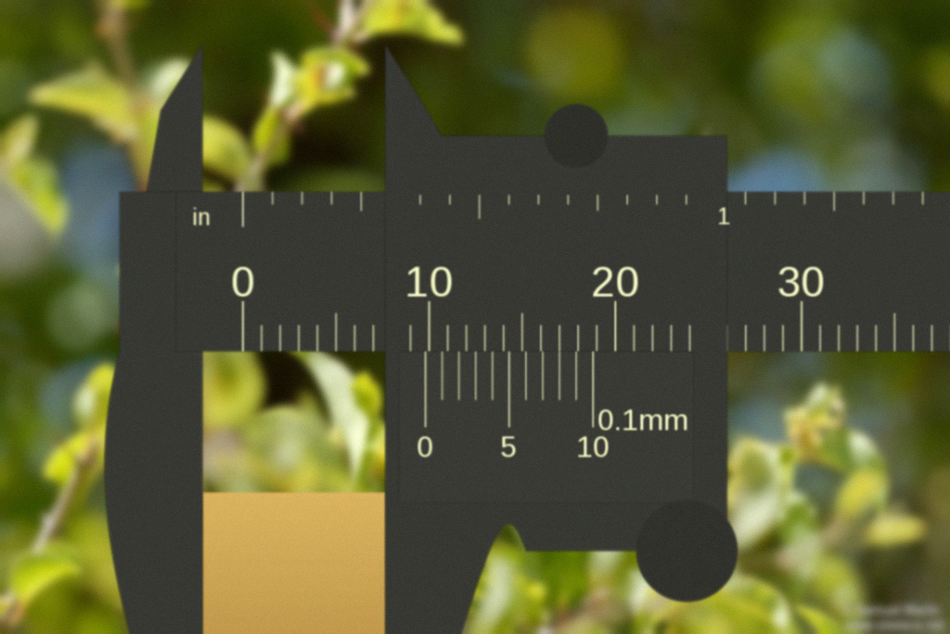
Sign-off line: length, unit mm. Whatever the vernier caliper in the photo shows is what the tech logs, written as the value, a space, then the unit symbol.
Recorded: 9.8 mm
